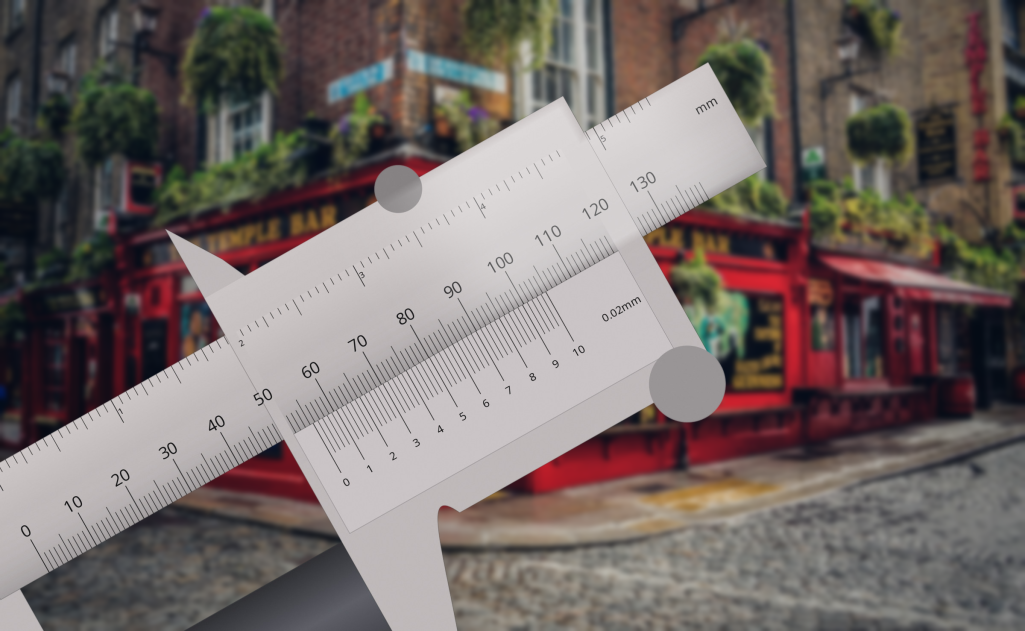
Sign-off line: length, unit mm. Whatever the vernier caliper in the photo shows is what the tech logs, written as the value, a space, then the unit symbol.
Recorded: 55.6 mm
